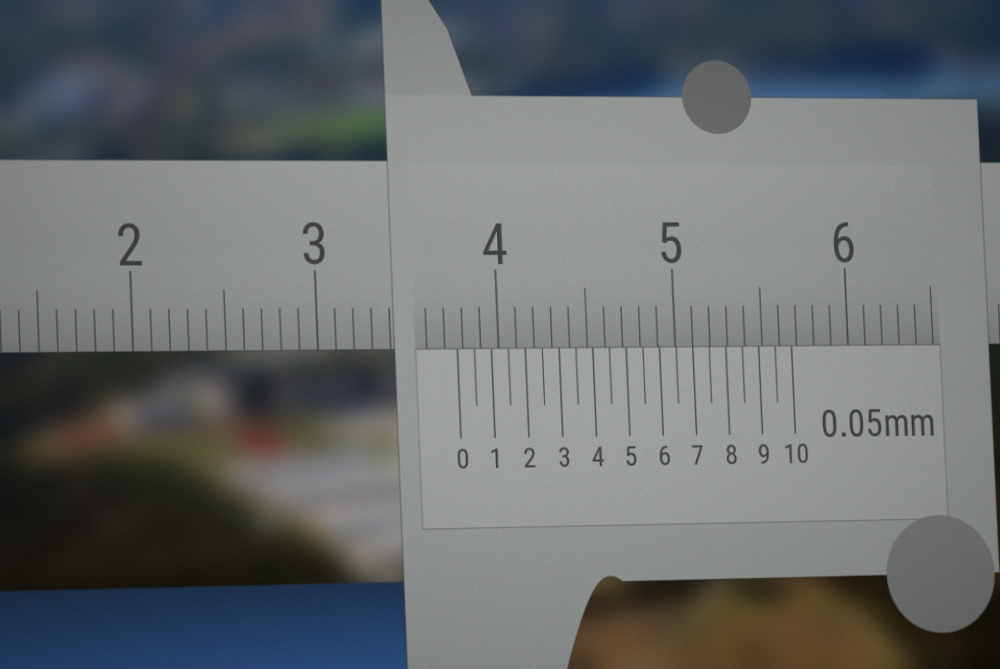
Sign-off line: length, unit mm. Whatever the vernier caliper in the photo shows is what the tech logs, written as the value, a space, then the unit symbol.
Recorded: 37.7 mm
